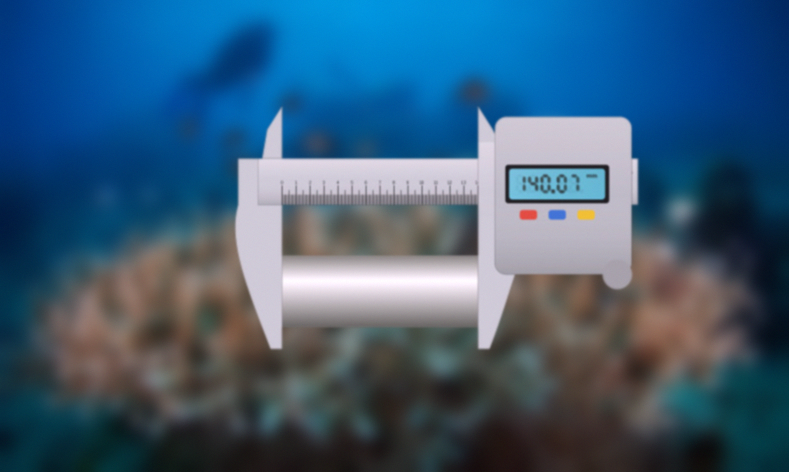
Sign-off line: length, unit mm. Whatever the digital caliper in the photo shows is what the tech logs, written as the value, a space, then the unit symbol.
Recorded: 140.07 mm
